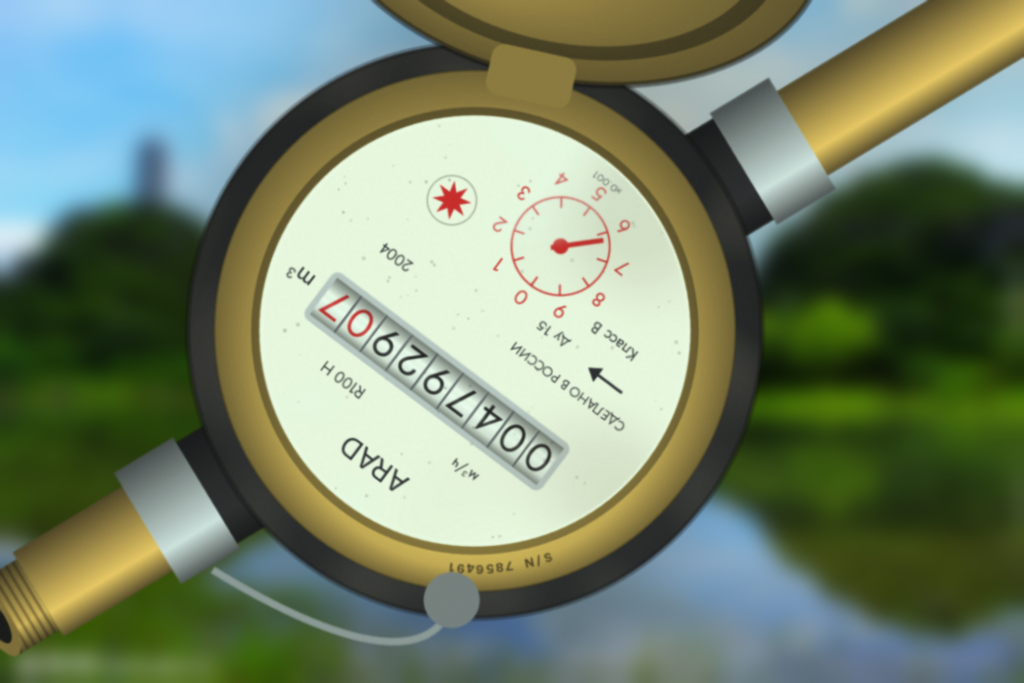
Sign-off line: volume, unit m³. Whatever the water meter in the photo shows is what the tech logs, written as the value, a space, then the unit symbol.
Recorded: 47929.076 m³
